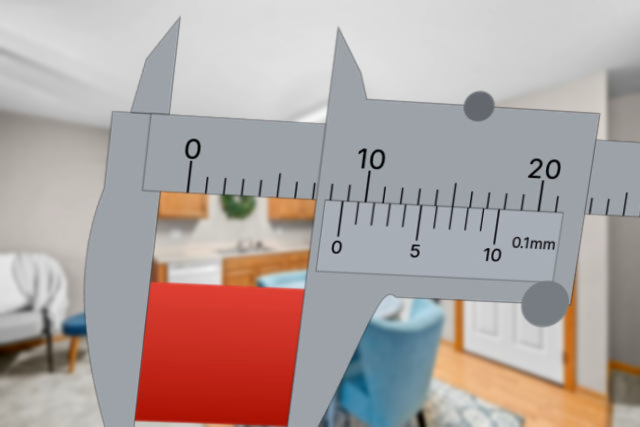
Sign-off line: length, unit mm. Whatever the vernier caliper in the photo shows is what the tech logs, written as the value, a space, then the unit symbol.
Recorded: 8.7 mm
